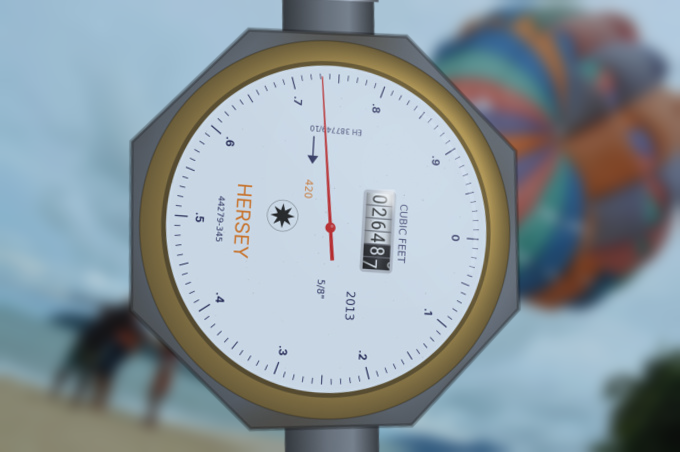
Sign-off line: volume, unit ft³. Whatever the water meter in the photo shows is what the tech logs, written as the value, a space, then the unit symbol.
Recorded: 26486.73 ft³
